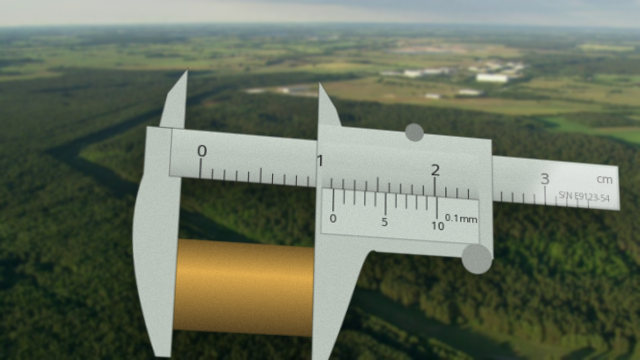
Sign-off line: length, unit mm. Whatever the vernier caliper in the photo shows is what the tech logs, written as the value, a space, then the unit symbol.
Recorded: 11.2 mm
